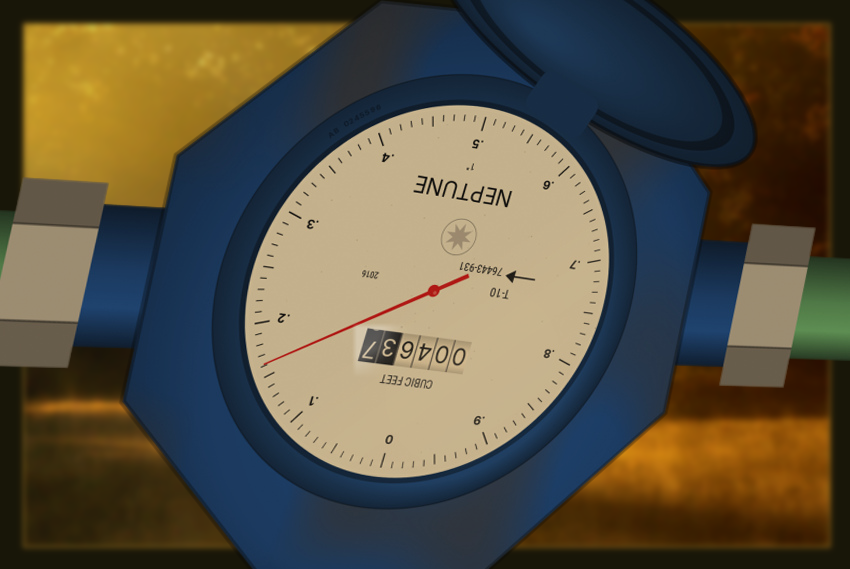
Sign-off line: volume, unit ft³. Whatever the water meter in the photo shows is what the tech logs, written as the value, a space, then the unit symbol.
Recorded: 4637.16 ft³
